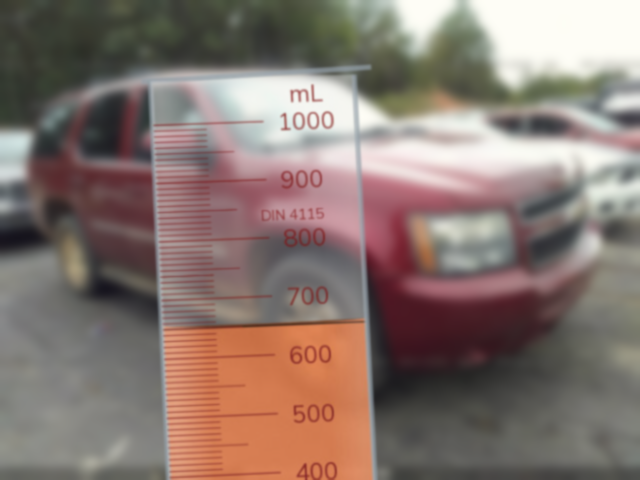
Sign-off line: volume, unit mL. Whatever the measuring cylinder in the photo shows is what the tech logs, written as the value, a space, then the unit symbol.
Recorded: 650 mL
